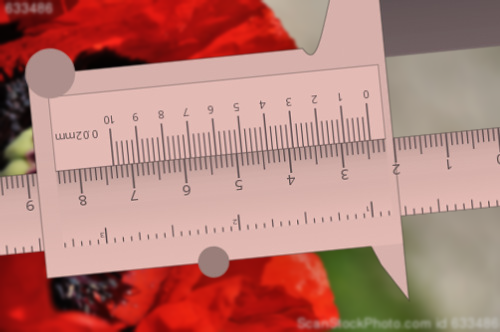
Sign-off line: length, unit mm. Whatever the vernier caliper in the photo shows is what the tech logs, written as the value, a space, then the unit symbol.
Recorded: 24.5 mm
